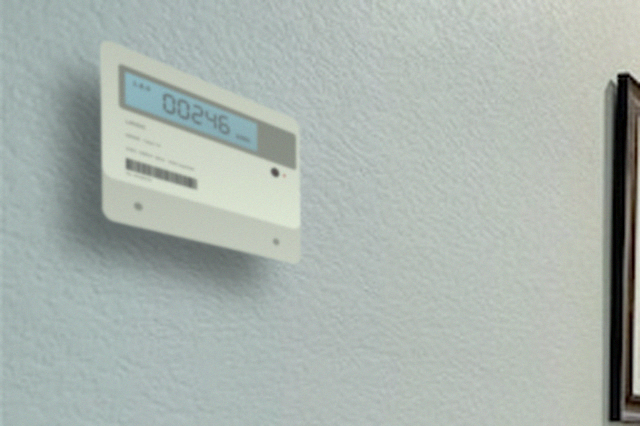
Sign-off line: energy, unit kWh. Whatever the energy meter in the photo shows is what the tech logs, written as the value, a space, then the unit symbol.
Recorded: 246 kWh
